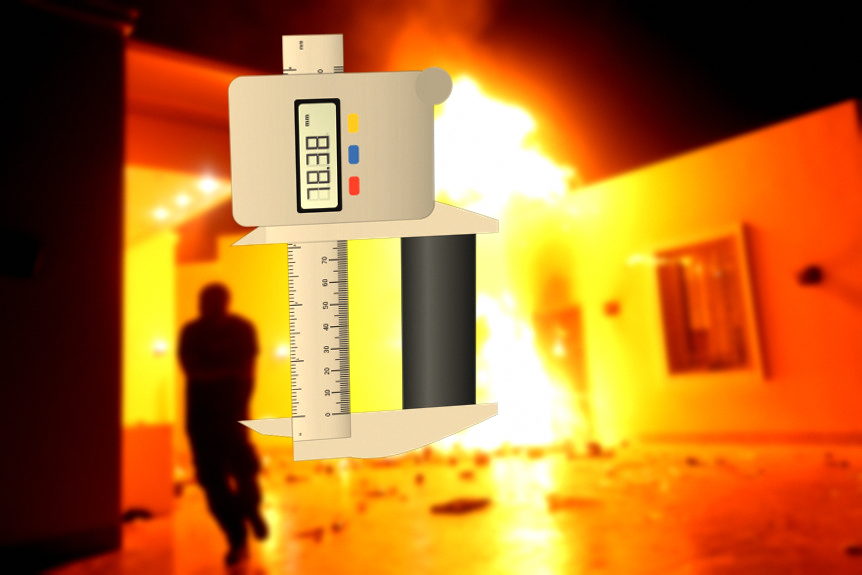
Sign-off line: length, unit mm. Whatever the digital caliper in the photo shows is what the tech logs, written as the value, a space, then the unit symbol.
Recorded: 78.38 mm
